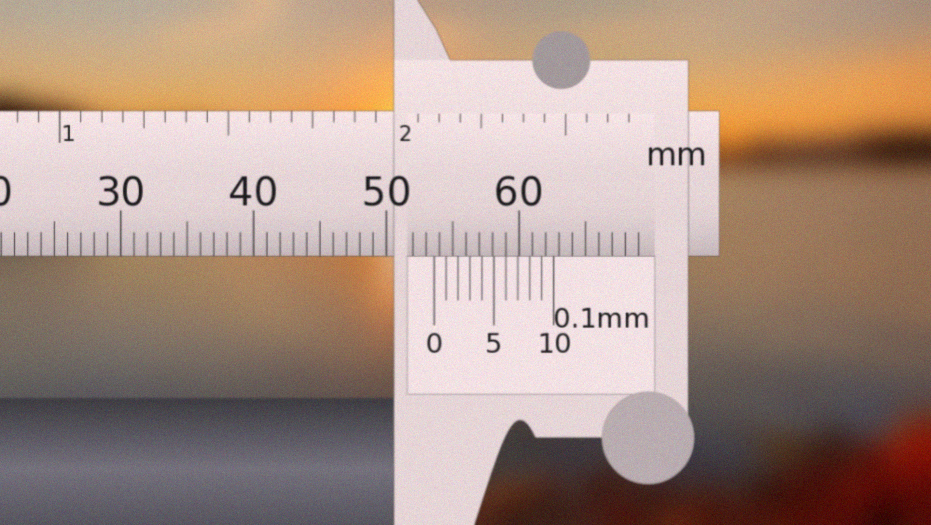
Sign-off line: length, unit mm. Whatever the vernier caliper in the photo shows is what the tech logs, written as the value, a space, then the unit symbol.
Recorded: 53.6 mm
